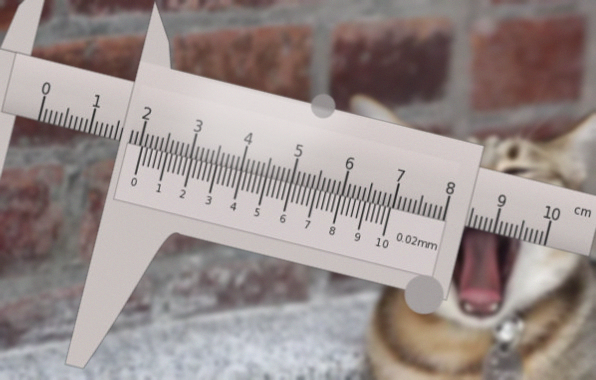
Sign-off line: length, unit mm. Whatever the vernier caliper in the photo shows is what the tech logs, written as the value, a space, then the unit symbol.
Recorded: 20.5 mm
